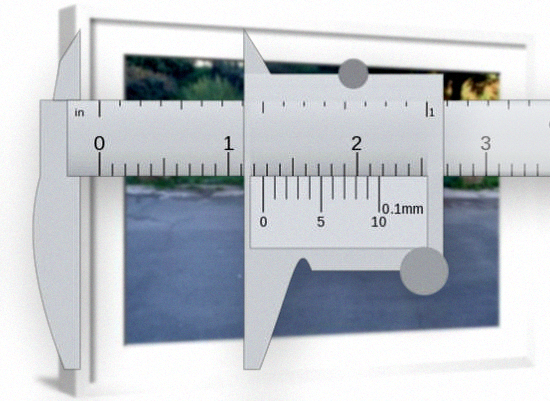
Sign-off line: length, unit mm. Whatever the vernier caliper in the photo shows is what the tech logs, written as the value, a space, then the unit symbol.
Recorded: 12.7 mm
